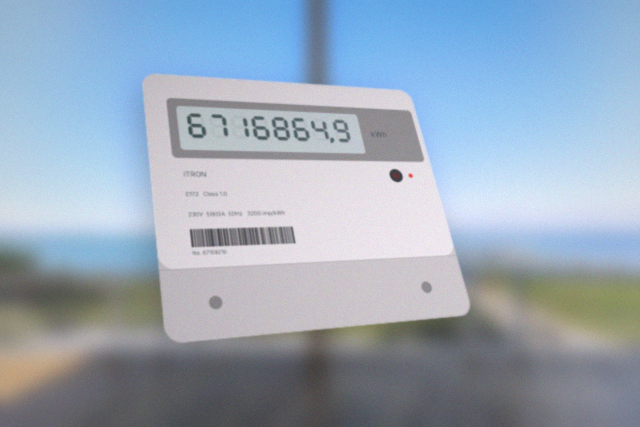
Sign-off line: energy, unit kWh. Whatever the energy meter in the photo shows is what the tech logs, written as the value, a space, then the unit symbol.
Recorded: 6716864.9 kWh
